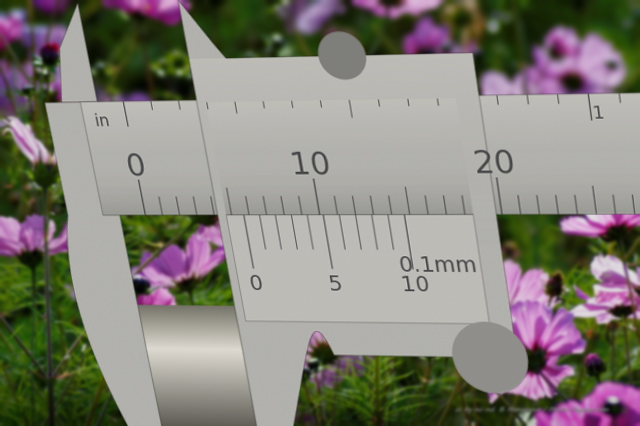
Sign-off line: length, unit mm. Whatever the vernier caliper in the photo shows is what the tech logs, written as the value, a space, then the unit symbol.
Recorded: 5.7 mm
